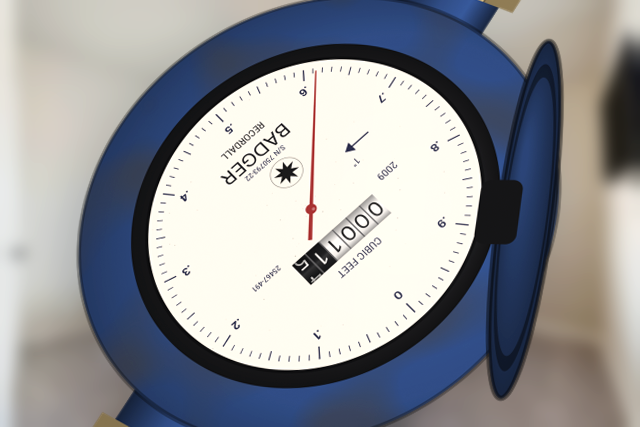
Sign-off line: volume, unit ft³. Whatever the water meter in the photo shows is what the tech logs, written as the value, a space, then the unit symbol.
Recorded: 114.61 ft³
